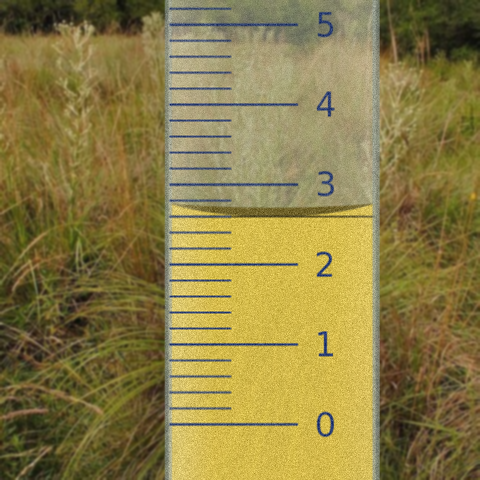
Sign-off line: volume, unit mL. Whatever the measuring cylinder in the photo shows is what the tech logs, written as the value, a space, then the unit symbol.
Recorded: 2.6 mL
